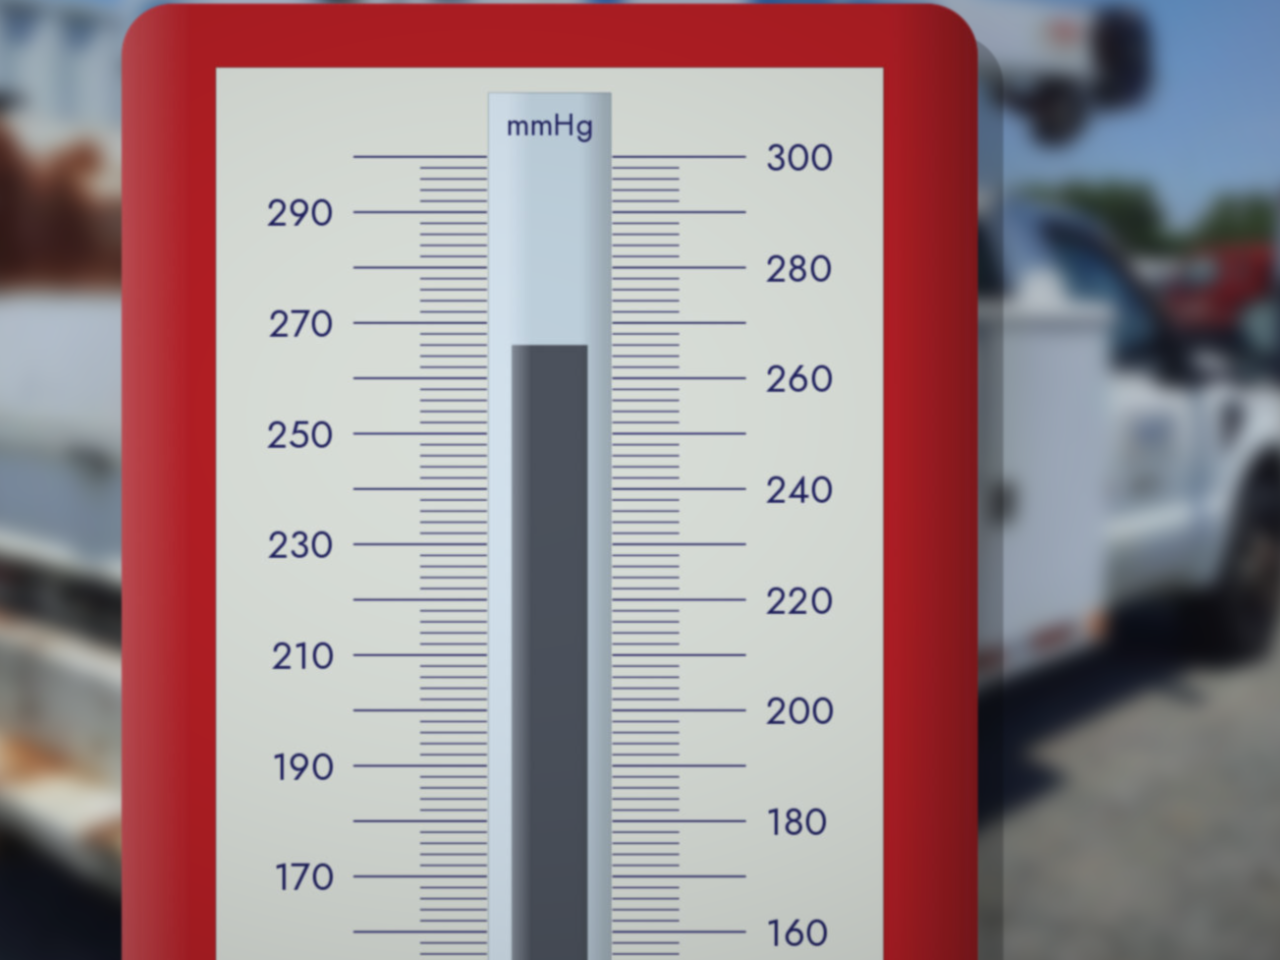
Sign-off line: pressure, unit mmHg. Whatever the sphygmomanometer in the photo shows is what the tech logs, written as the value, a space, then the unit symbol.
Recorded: 266 mmHg
